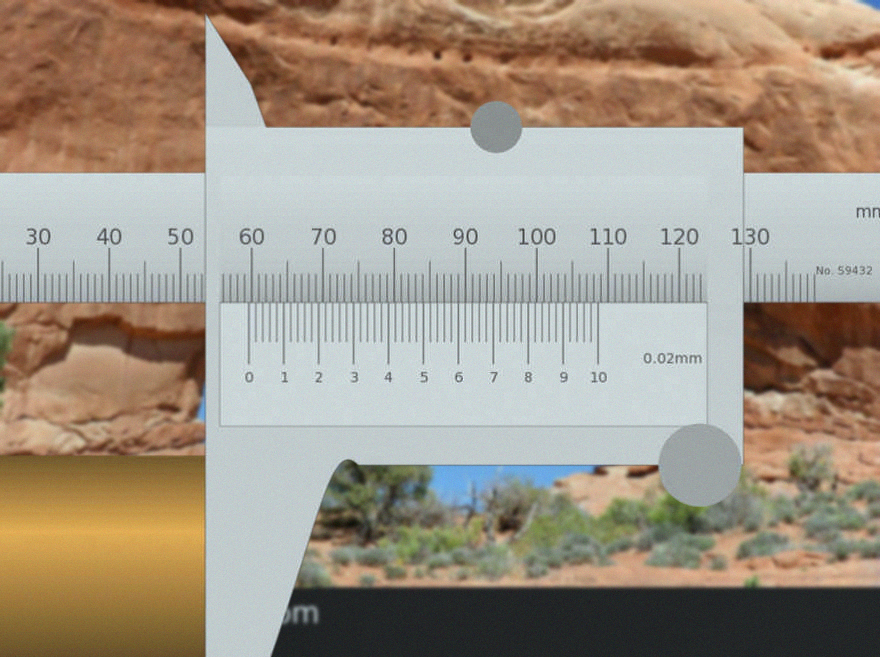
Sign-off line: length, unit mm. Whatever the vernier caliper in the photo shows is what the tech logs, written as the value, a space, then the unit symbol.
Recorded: 59.6 mm
